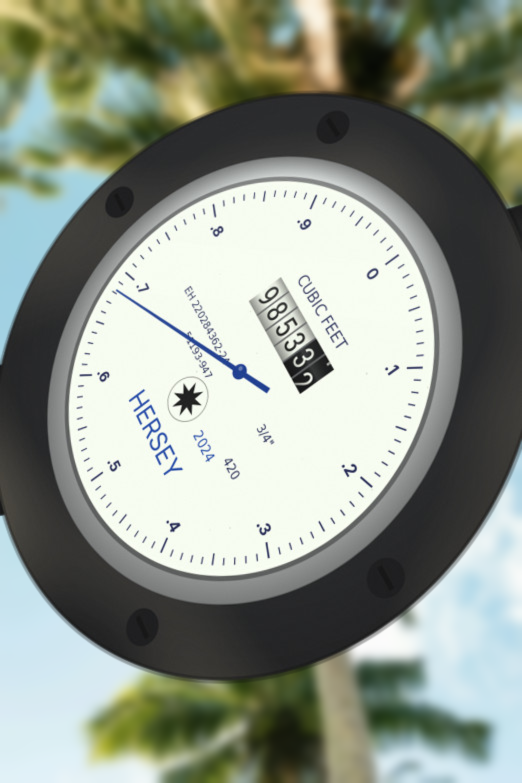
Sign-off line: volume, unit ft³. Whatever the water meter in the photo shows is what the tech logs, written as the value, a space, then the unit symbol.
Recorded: 985331.68 ft³
